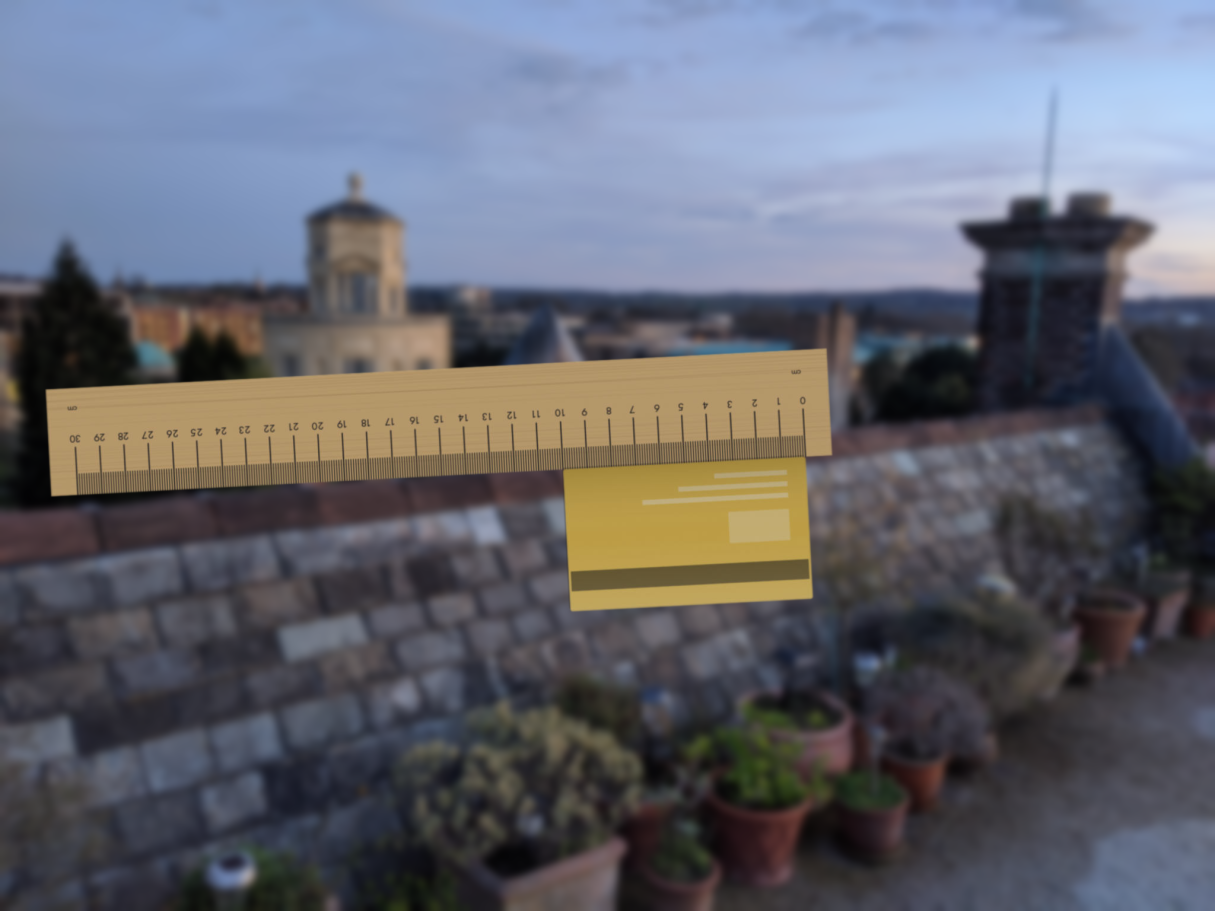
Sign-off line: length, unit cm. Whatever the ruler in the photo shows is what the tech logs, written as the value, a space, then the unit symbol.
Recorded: 10 cm
